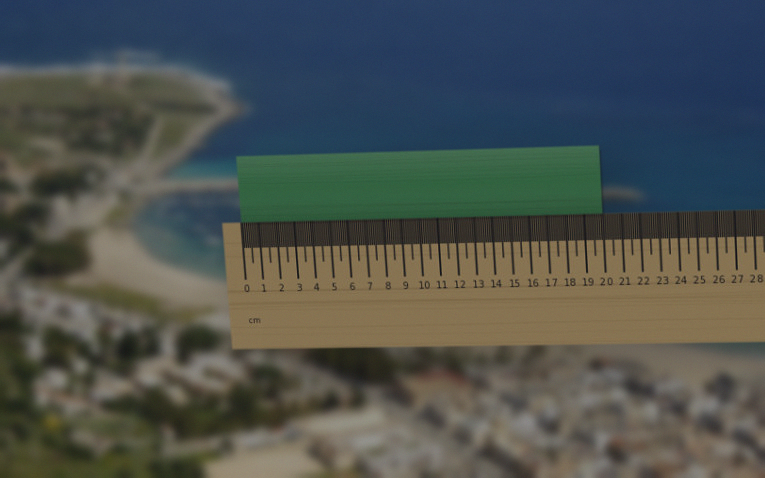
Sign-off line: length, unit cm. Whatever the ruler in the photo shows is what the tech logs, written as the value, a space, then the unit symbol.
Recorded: 20 cm
